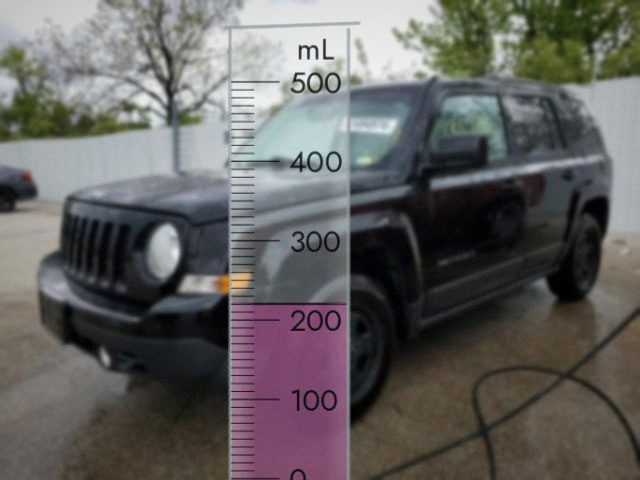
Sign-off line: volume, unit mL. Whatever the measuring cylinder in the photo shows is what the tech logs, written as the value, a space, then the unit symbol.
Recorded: 220 mL
